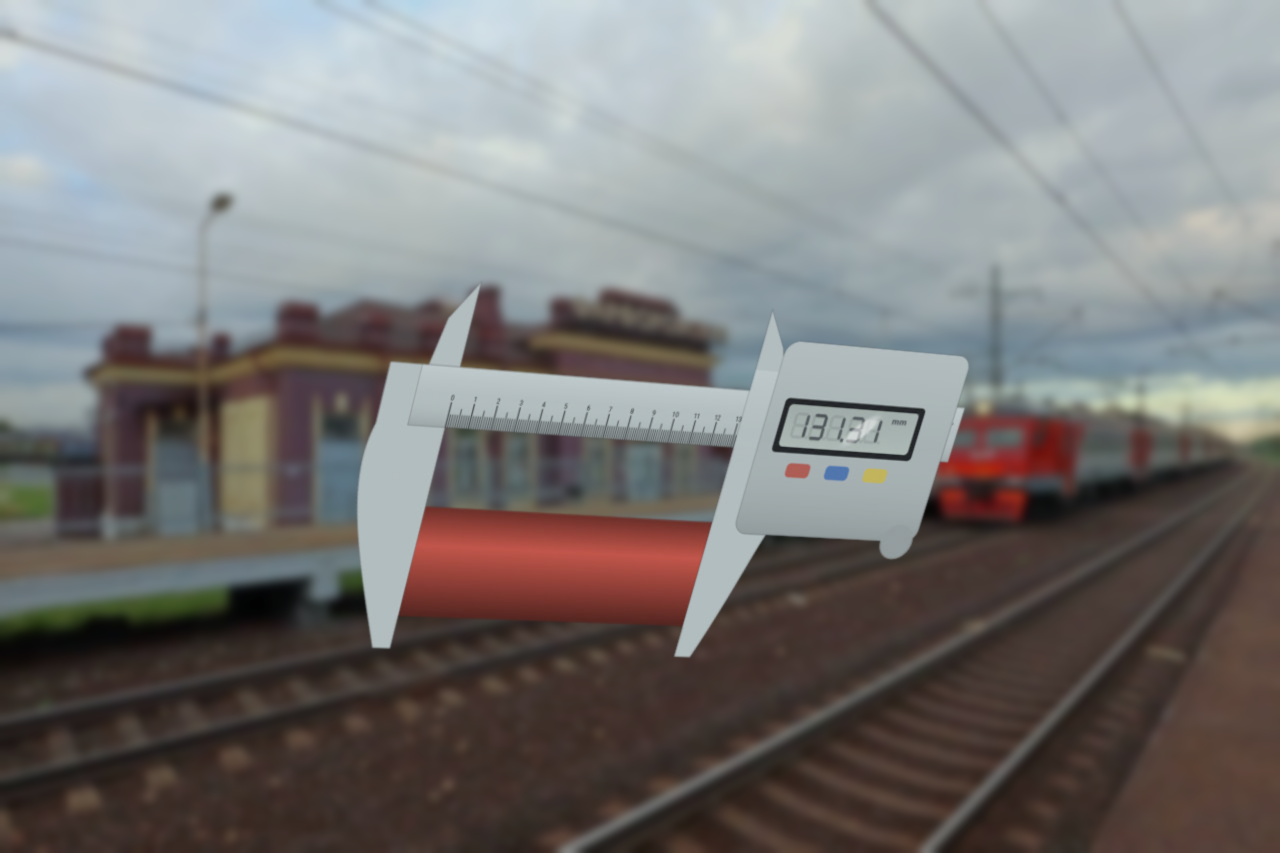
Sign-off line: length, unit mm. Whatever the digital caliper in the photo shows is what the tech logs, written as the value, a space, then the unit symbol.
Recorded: 131.31 mm
